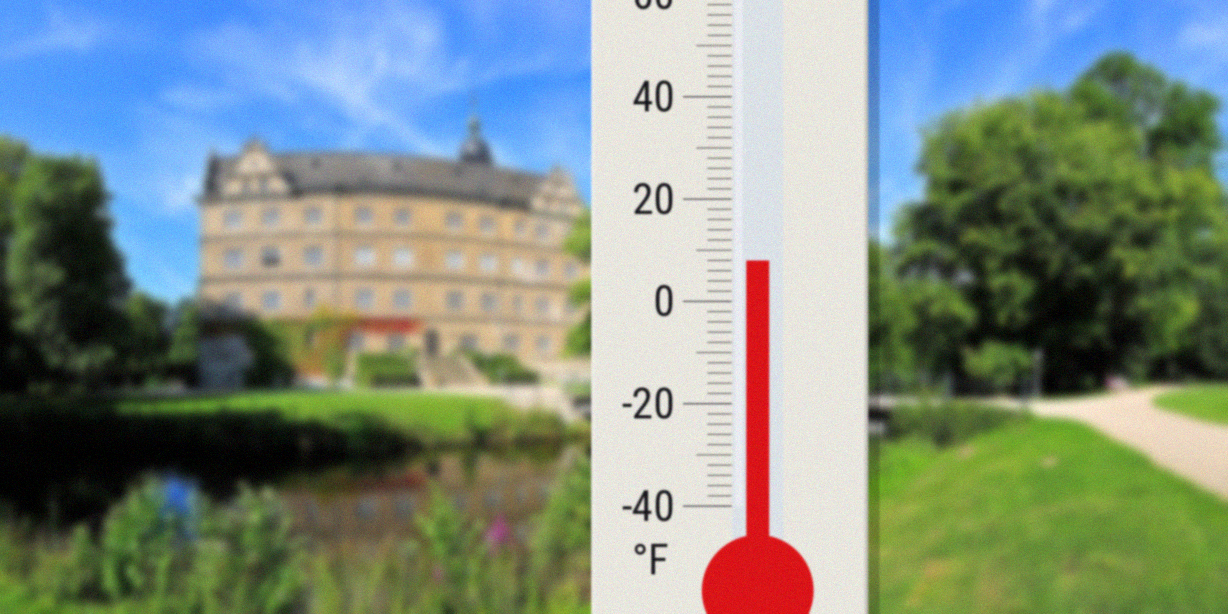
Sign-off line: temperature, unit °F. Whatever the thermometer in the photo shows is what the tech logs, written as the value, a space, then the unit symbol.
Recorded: 8 °F
